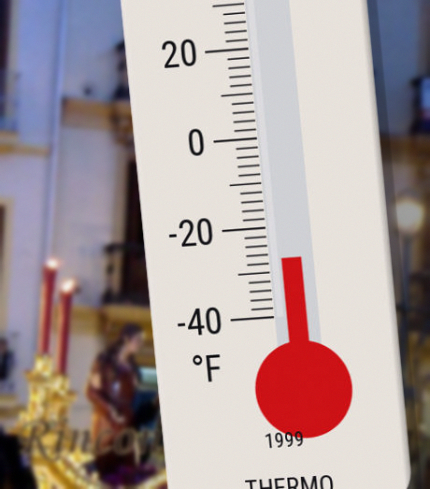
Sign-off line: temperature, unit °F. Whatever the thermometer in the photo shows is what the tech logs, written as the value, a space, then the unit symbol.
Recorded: -27 °F
